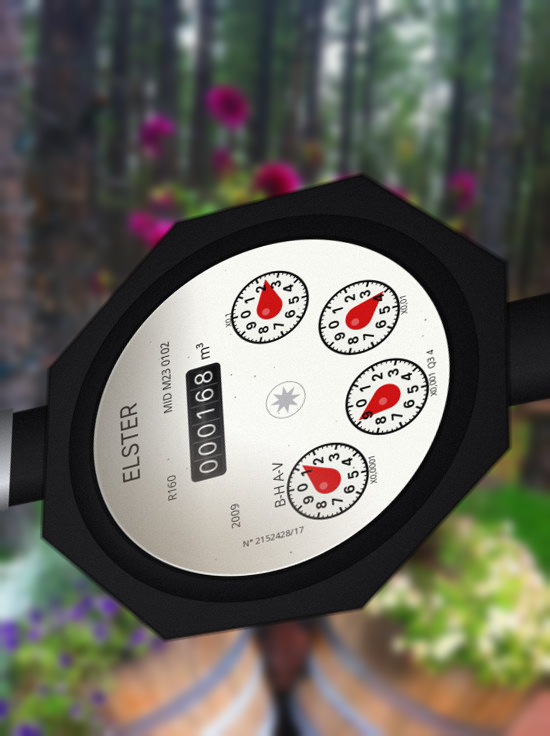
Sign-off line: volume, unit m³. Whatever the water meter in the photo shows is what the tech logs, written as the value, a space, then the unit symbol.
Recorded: 168.2391 m³
